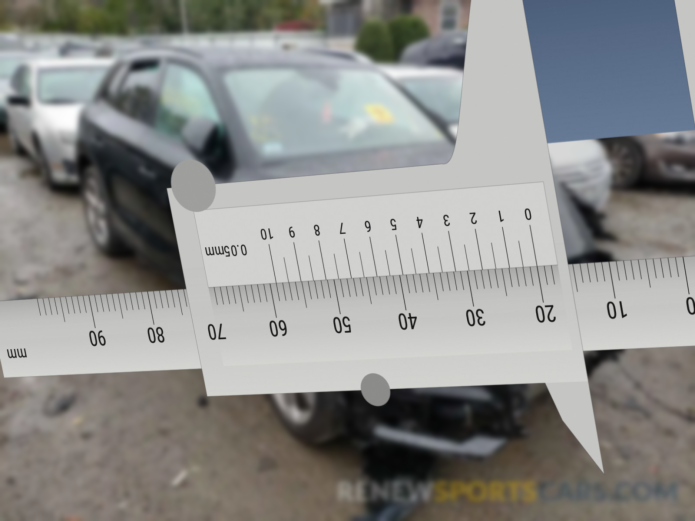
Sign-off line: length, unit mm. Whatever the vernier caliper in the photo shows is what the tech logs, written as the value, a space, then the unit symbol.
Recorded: 20.0 mm
